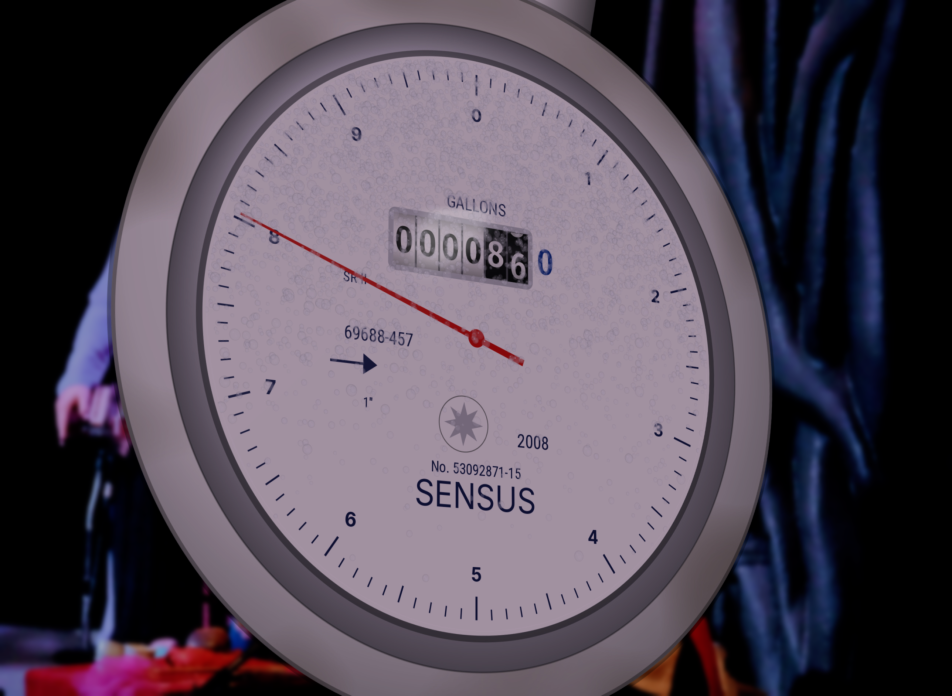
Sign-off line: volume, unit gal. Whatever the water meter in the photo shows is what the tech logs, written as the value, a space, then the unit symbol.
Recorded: 858.0 gal
